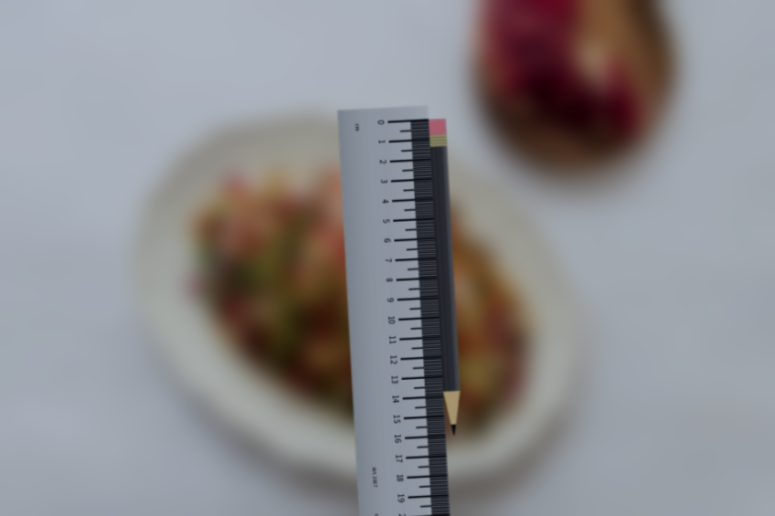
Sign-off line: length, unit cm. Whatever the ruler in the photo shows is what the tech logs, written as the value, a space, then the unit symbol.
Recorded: 16 cm
